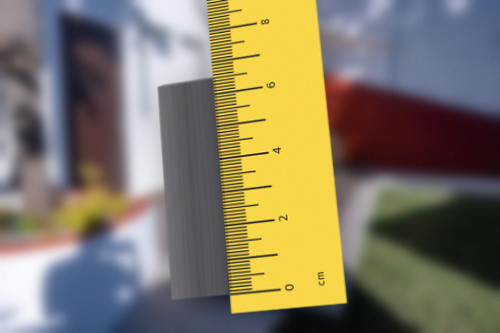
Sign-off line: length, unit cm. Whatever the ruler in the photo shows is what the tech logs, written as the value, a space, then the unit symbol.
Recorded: 6.5 cm
